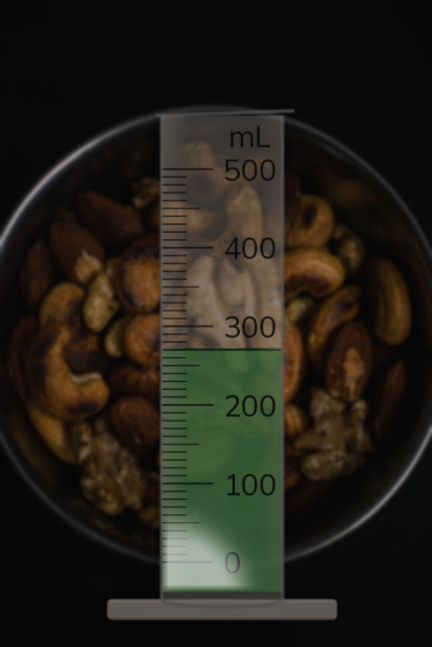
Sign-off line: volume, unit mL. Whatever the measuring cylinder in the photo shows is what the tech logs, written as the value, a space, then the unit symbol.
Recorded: 270 mL
